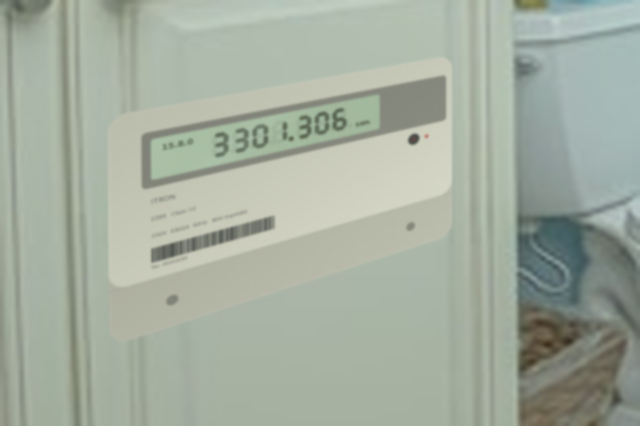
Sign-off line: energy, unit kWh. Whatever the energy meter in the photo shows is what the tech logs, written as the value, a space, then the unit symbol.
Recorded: 3301.306 kWh
